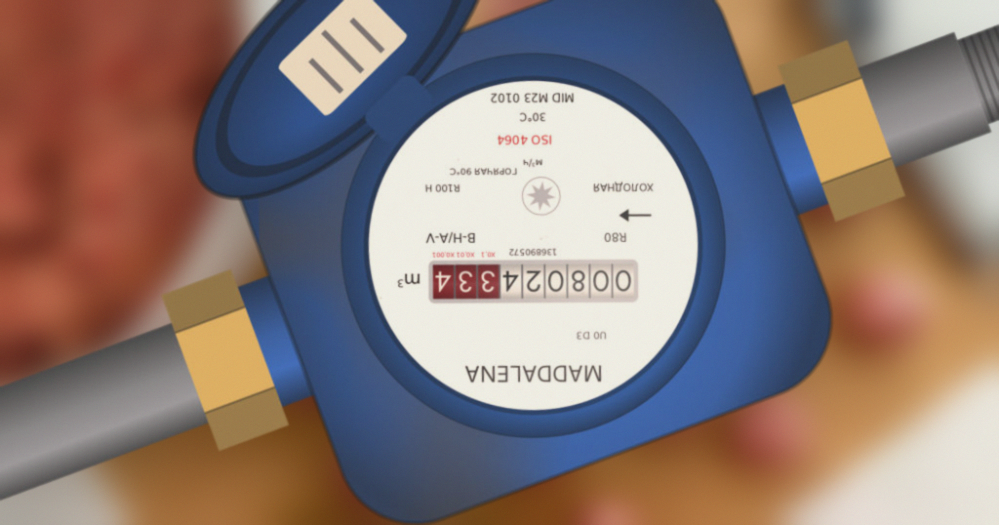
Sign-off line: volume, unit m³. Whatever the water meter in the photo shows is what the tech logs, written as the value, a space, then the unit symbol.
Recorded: 8024.334 m³
